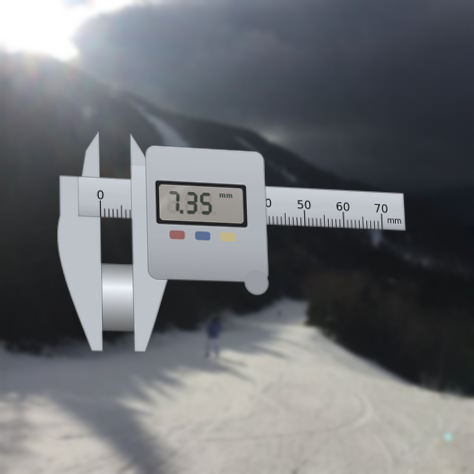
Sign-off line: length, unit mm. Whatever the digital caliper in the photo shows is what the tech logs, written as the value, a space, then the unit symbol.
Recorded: 7.35 mm
